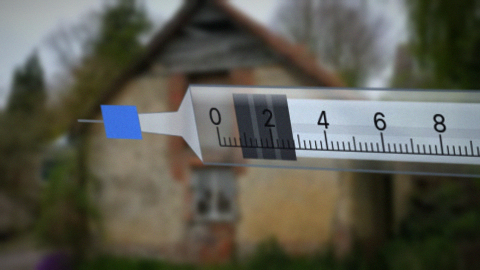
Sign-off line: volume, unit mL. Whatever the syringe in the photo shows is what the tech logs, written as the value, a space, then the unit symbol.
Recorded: 0.8 mL
